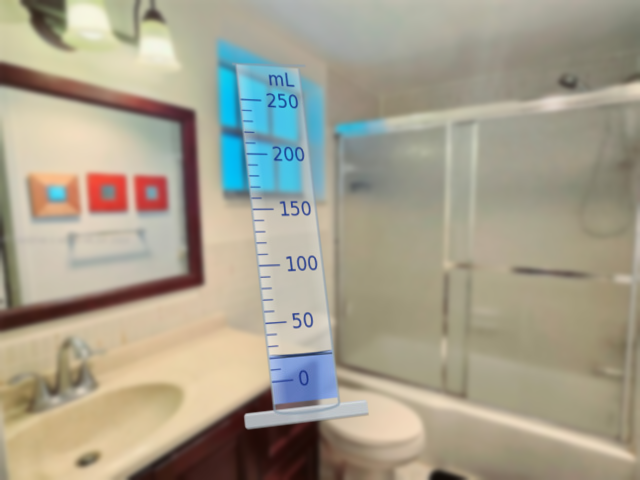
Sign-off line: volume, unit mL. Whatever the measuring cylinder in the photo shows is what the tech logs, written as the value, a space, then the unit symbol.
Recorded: 20 mL
